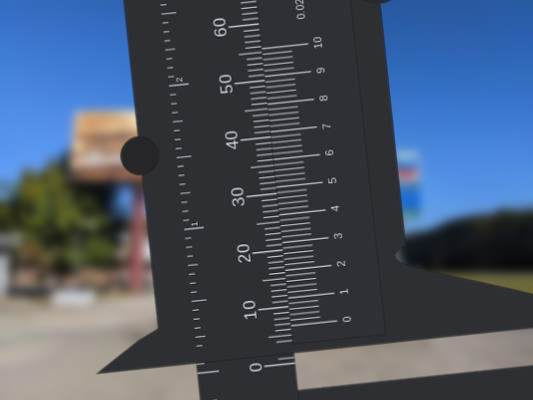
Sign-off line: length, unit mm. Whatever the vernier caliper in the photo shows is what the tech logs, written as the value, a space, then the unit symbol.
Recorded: 6.6 mm
